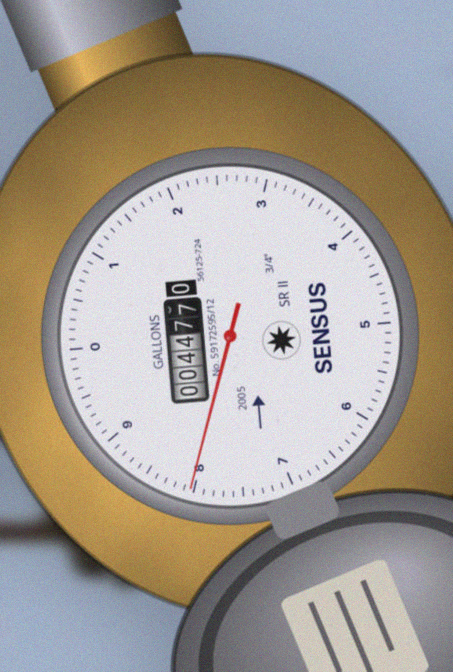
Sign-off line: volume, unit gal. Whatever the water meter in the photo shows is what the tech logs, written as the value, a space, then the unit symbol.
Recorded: 44768.0 gal
